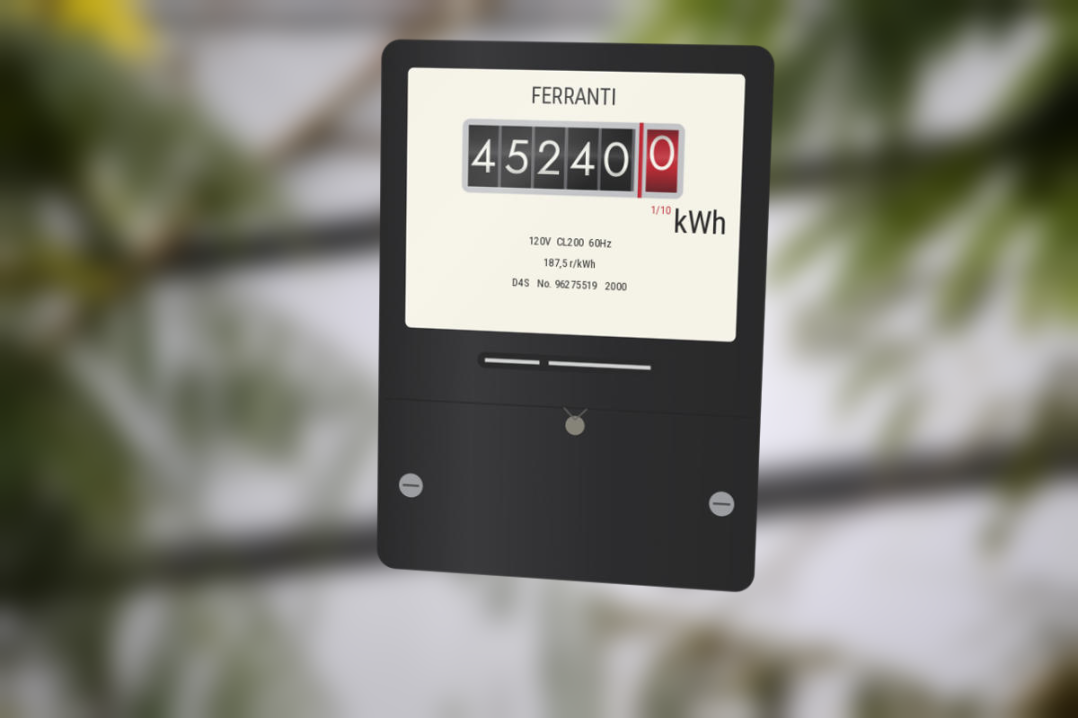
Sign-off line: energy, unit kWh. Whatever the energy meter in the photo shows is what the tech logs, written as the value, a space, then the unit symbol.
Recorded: 45240.0 kWh
